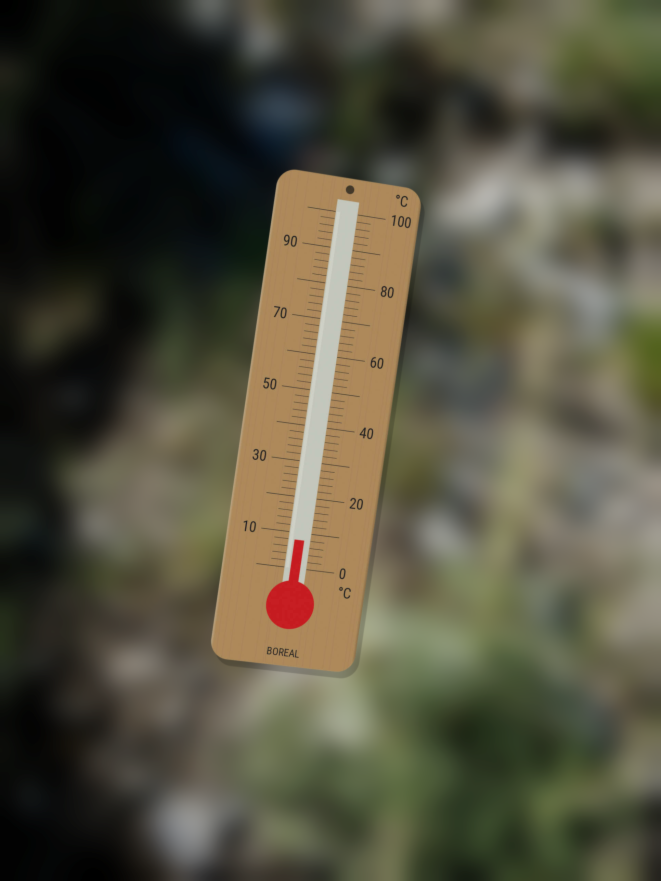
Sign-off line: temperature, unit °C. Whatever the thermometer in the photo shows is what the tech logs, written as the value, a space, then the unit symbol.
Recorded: 8 °C
